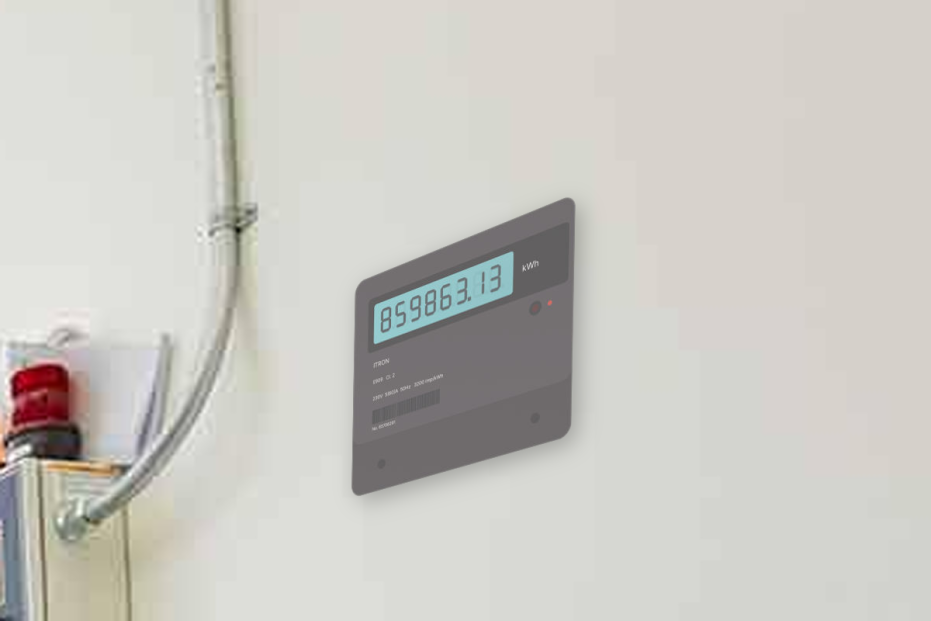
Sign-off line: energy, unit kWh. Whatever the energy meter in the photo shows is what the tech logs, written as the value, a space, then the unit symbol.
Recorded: 859863.13 kWh
